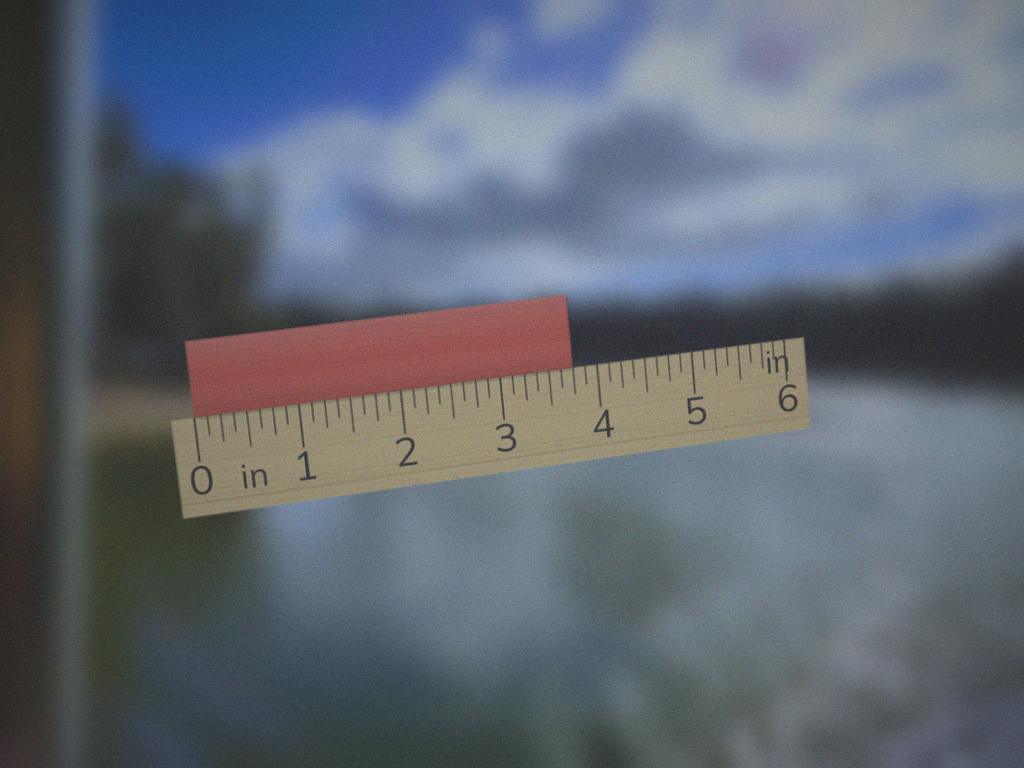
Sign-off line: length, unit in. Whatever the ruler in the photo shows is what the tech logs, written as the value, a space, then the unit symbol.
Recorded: 3.75 in
